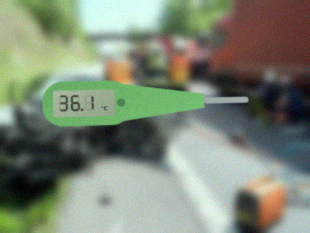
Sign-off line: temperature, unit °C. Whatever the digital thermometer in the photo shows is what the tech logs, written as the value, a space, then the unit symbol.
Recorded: 36.1 °C
